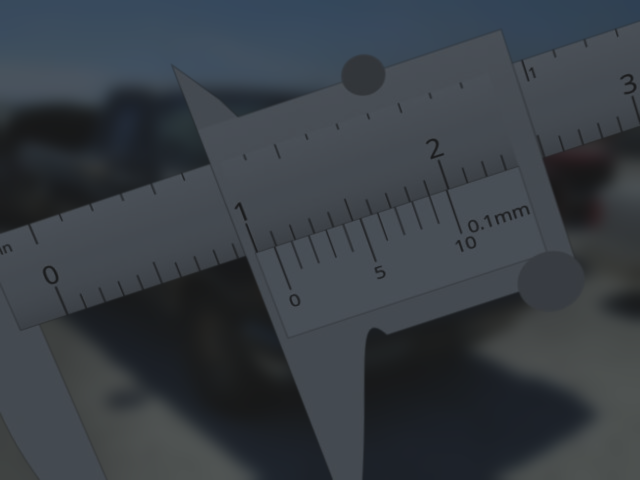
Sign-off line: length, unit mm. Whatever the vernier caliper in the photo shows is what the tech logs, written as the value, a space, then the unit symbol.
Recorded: 10.9 mm
